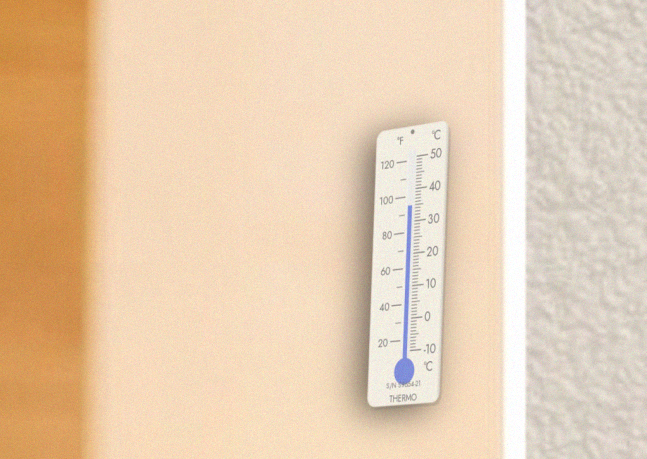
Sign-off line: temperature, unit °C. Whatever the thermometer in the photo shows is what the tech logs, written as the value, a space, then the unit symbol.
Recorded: 35 °C
